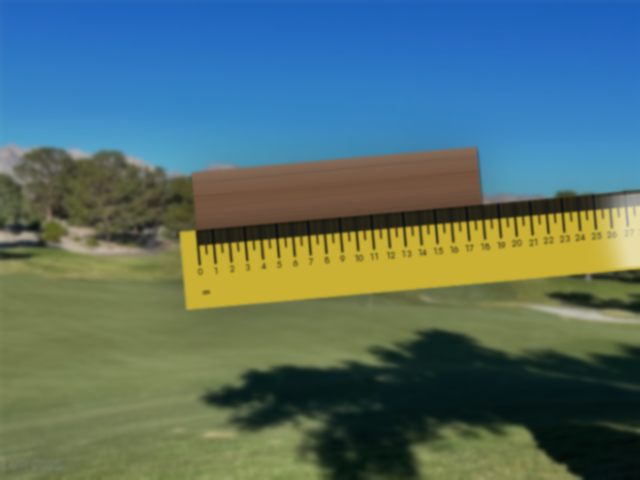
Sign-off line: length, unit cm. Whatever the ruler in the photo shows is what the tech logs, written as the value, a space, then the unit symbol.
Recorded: 18 cm
